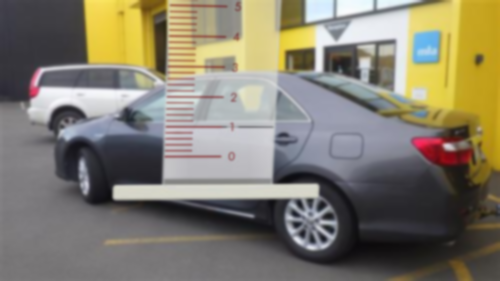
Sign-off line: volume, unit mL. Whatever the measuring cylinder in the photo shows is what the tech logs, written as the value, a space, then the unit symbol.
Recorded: 1 mL
